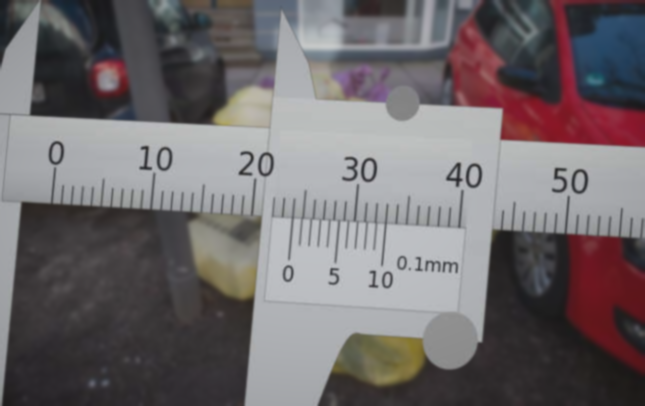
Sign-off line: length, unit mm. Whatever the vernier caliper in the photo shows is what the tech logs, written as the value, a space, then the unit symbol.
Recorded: 24.0 mm
